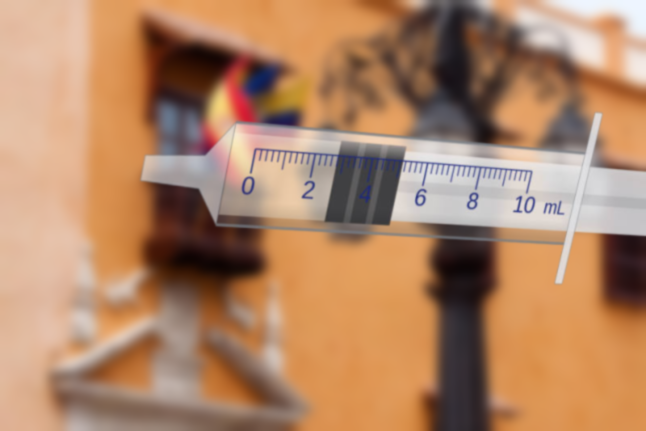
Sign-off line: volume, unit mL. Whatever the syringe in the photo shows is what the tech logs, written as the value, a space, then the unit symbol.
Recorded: 2.8 mL
